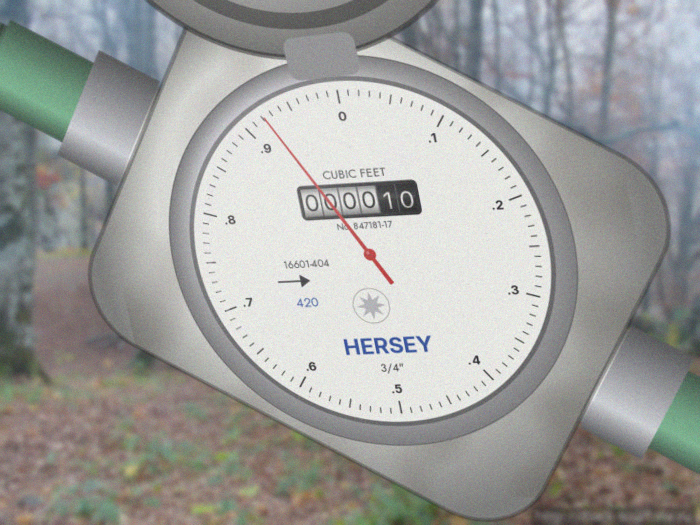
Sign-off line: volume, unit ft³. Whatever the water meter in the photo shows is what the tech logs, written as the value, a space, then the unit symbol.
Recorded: 9.92 ft³
